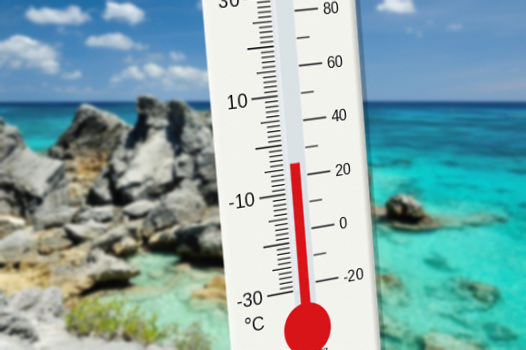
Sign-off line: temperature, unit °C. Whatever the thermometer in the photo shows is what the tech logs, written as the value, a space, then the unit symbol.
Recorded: -4 °C
